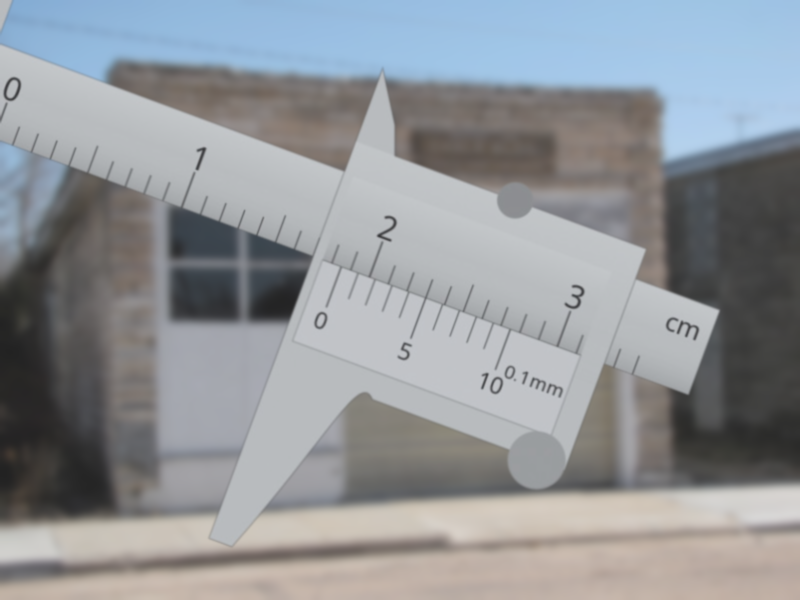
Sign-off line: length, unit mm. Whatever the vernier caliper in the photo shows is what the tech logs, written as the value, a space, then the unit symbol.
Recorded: 18.5 mm
